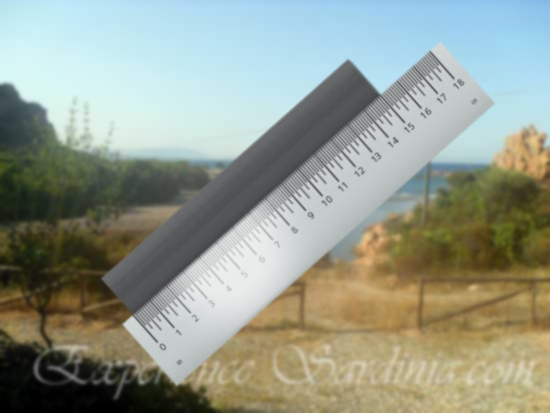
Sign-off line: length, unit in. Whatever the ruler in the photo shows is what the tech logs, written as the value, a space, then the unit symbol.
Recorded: 15 in
